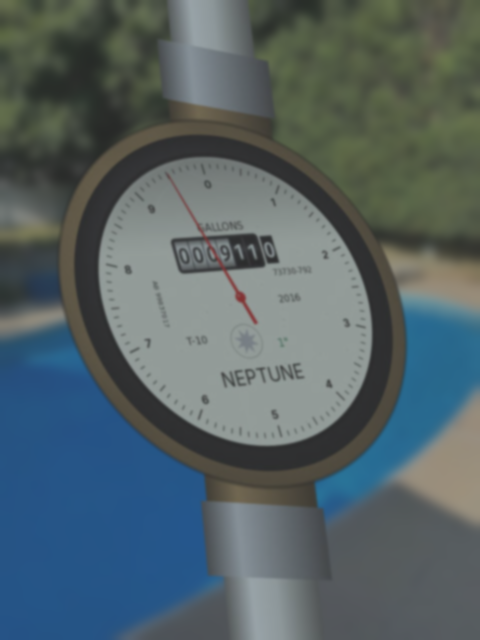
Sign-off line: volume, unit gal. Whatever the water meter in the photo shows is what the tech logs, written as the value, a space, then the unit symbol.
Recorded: 9109.5 gal
